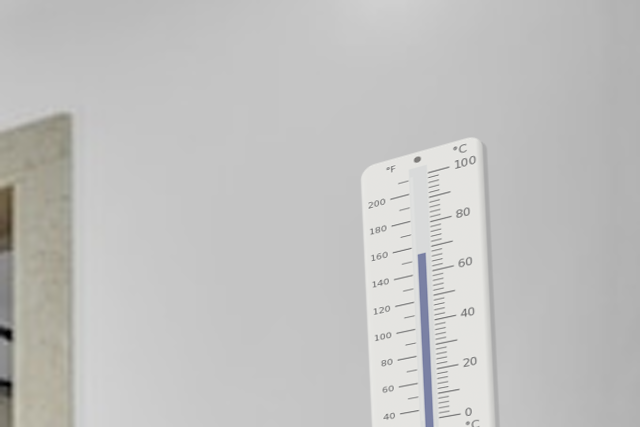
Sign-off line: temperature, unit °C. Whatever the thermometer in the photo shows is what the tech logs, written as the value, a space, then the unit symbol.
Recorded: 68 °C
